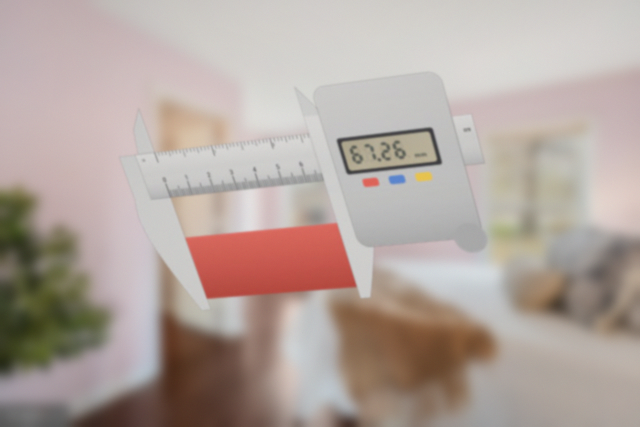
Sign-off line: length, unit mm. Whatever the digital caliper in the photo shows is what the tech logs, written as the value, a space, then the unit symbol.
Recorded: 67.26 mm
